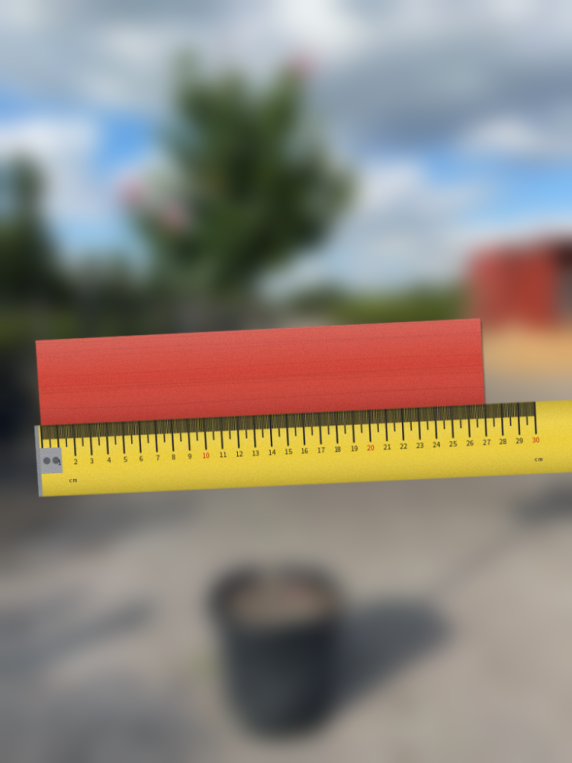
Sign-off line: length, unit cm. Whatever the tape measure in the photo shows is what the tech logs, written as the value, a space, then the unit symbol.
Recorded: 27 cm
